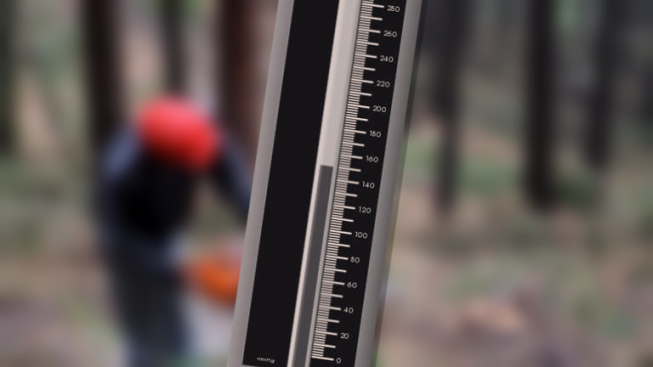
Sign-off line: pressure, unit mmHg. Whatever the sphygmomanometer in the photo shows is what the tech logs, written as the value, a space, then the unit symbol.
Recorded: 150 mmHg
